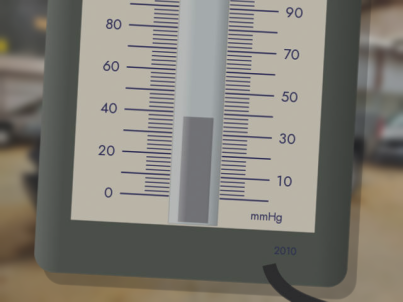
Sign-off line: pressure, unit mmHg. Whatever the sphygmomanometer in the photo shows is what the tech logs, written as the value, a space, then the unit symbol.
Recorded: 38 mmHg
